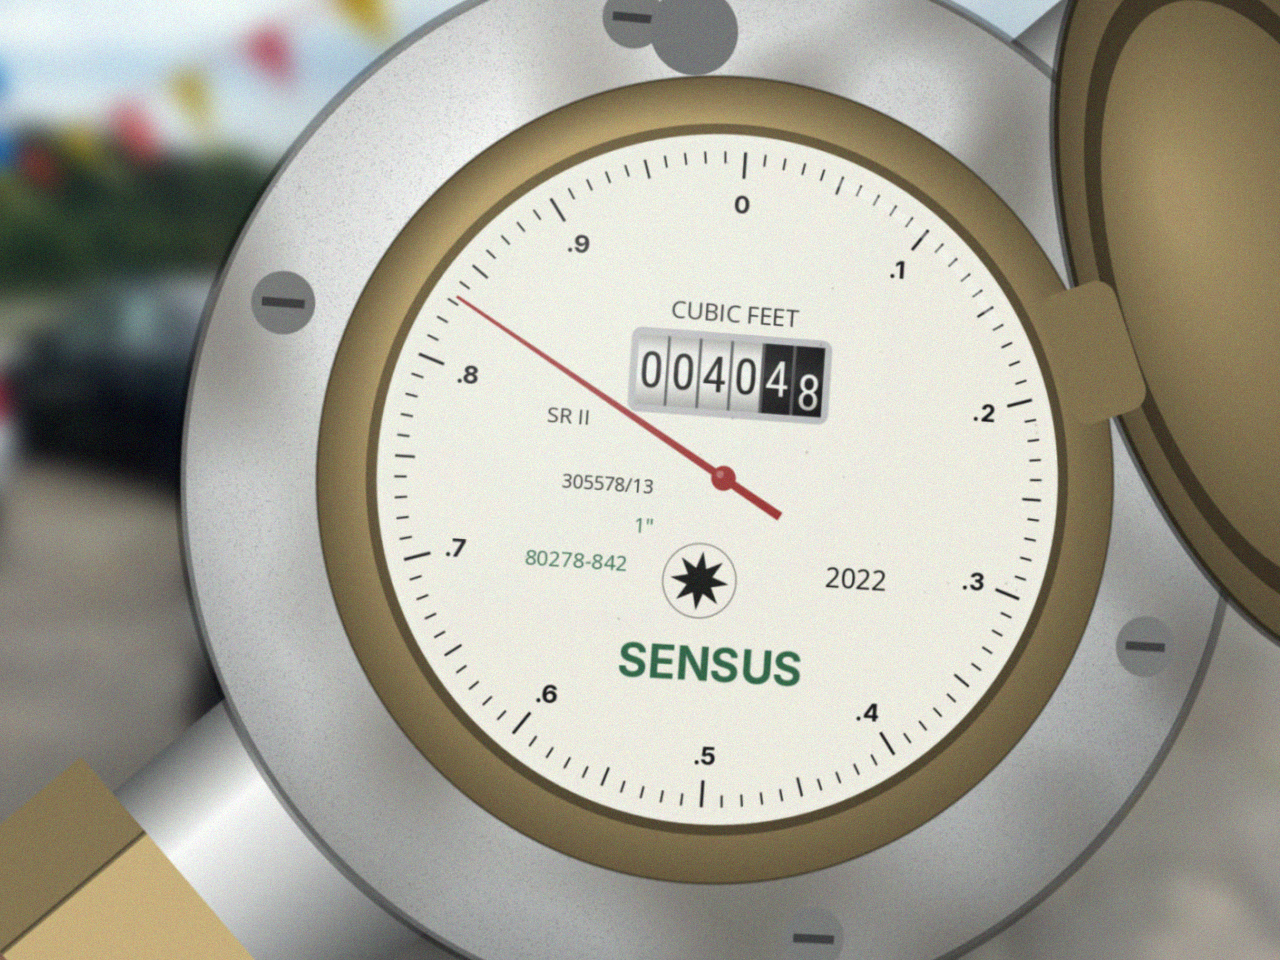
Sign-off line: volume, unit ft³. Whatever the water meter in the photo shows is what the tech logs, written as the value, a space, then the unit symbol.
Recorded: 4047.83 ft³
